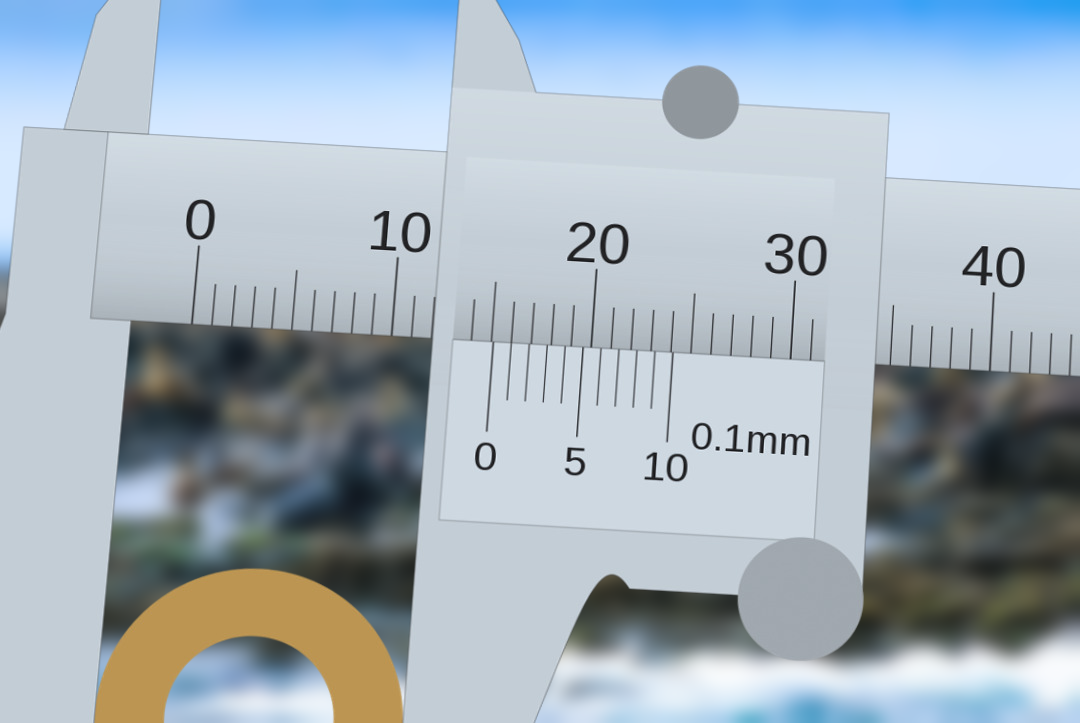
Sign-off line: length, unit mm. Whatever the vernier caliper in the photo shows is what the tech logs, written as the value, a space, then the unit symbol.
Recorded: 15.1 mm
